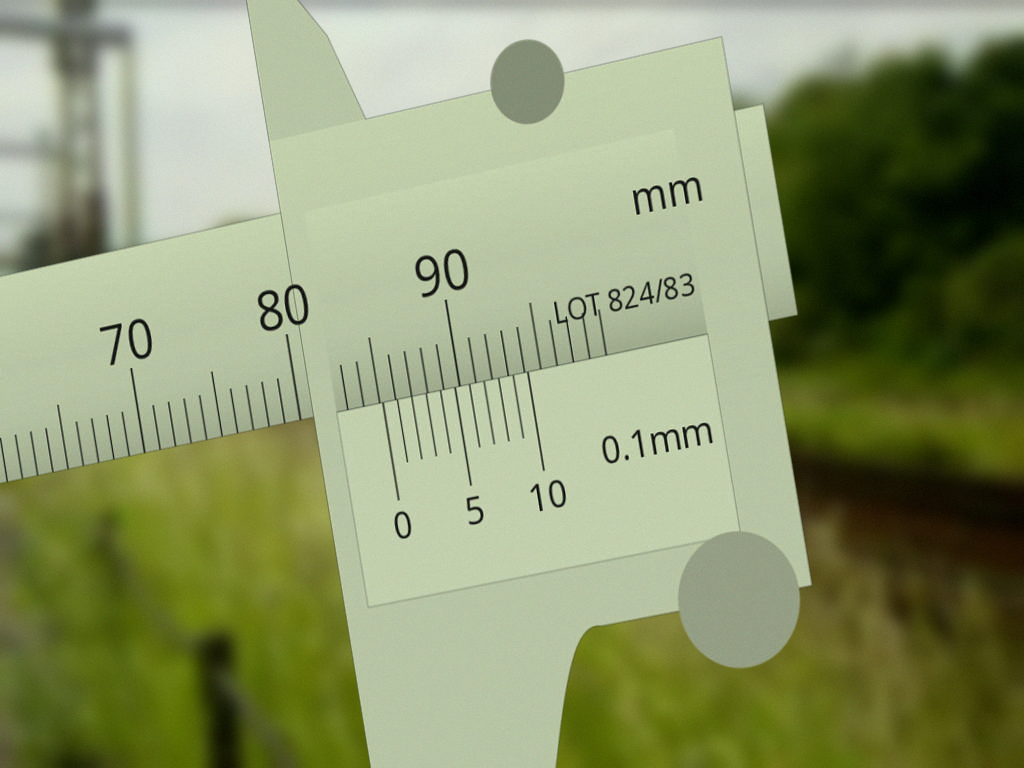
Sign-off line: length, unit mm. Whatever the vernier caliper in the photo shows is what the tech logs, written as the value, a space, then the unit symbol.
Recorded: 85.2 mm
